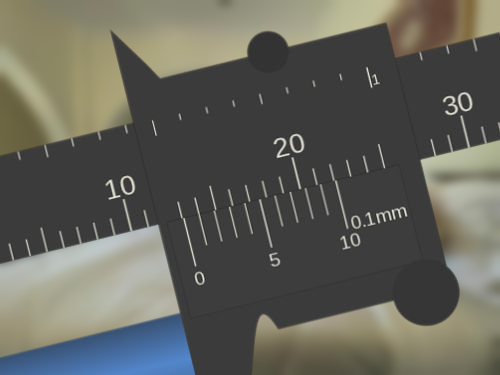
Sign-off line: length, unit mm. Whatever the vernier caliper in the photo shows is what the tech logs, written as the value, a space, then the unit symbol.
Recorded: 13.1 mm
